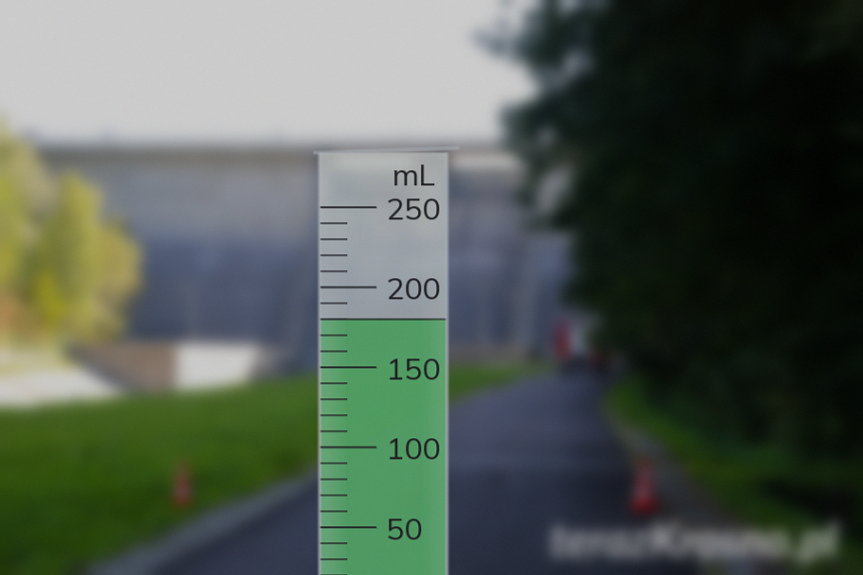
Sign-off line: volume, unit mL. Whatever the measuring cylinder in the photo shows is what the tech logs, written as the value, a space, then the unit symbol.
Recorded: 180 mL
